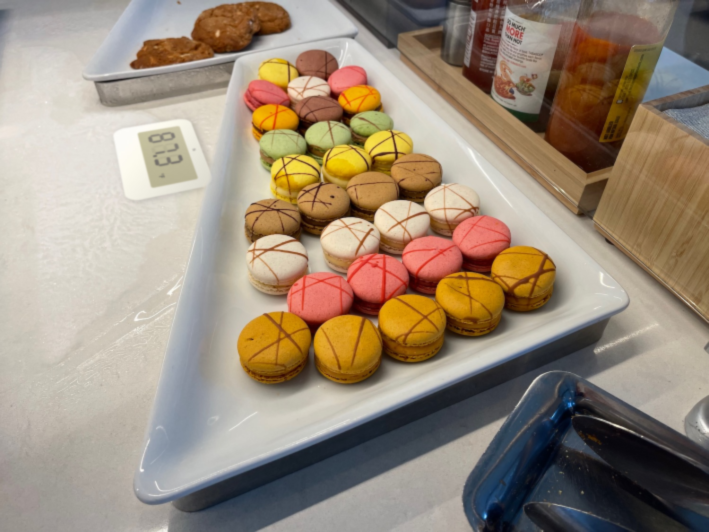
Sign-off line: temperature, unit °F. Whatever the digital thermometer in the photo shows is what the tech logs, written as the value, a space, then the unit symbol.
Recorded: 87.3 °F
